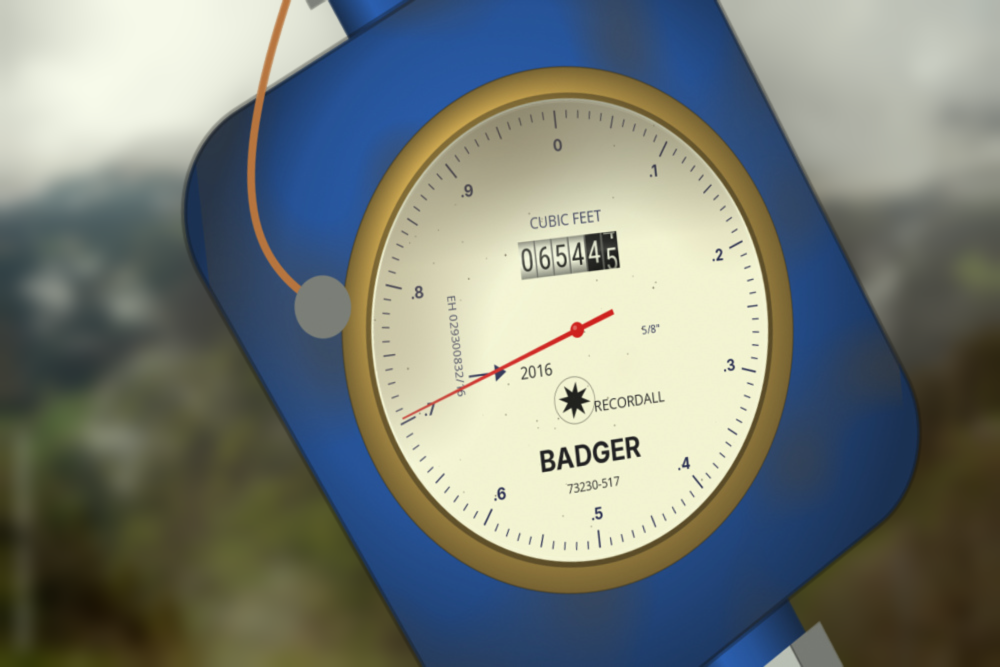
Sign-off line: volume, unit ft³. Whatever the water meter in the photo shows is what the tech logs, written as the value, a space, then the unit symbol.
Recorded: 65444.70 ft³
